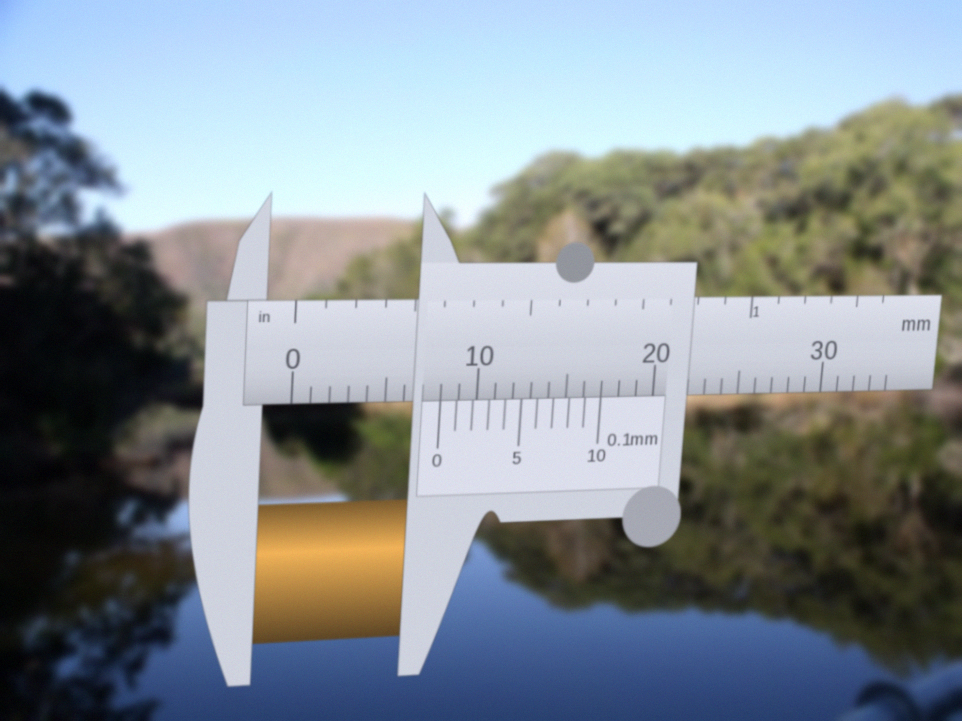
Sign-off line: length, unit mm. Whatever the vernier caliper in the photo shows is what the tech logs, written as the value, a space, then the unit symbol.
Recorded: 8.0 mm
